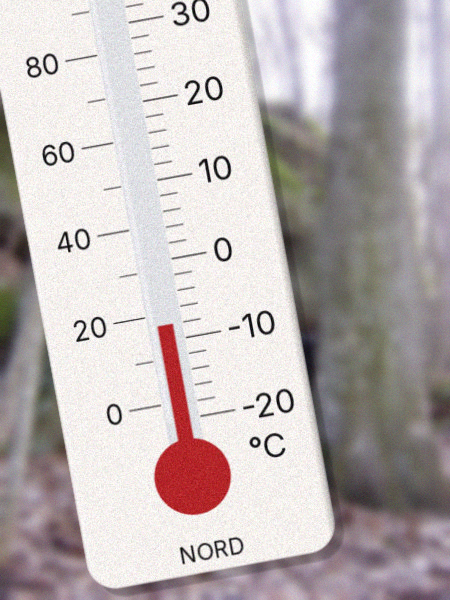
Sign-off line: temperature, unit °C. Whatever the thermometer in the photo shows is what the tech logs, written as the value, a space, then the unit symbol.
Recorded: -8 °C
